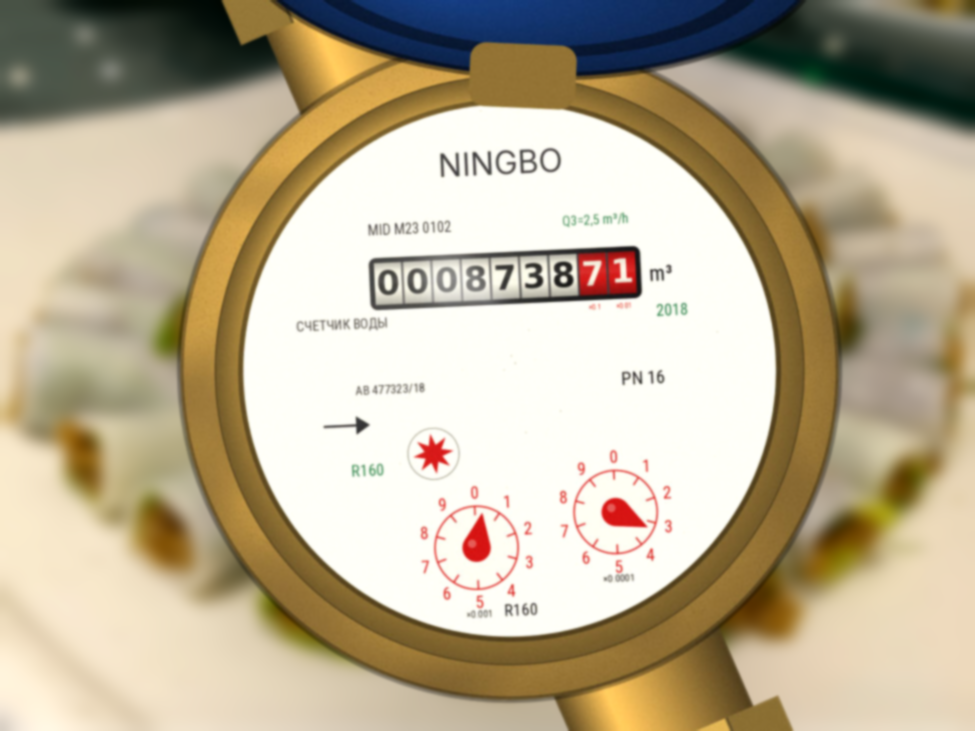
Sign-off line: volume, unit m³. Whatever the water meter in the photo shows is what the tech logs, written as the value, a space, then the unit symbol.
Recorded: 8738.7103 m³
